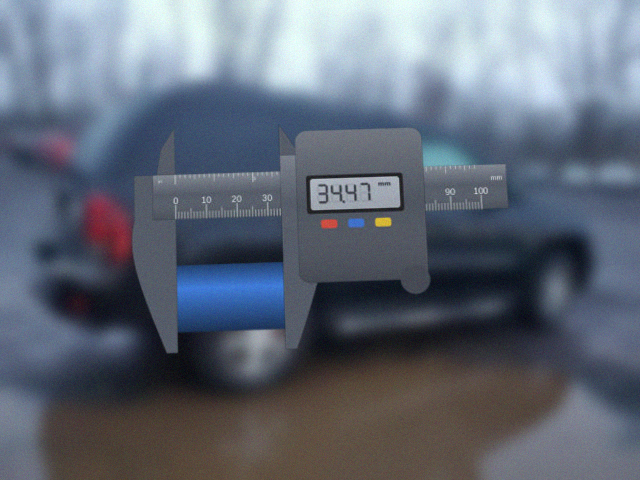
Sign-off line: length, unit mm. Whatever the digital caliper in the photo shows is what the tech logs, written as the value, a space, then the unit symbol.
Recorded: 34.47 mm
